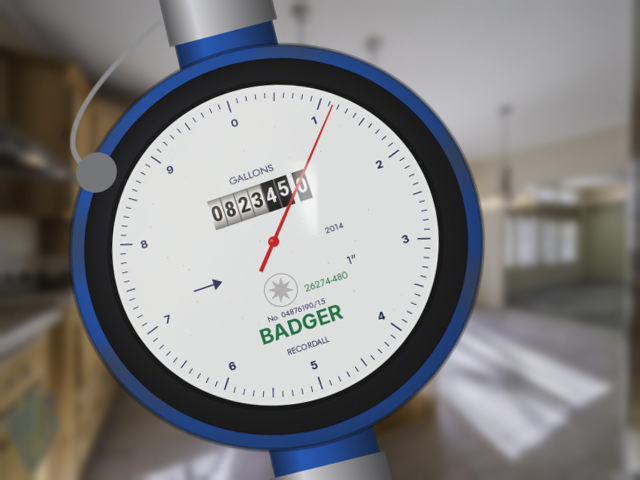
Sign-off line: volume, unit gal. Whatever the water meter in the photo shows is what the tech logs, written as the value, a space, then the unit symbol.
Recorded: 823451.1 gal
